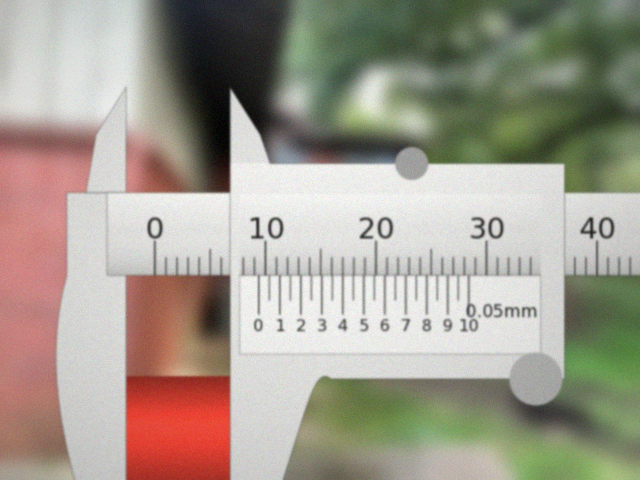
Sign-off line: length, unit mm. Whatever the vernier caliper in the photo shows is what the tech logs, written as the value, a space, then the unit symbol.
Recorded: 9.4 mm
